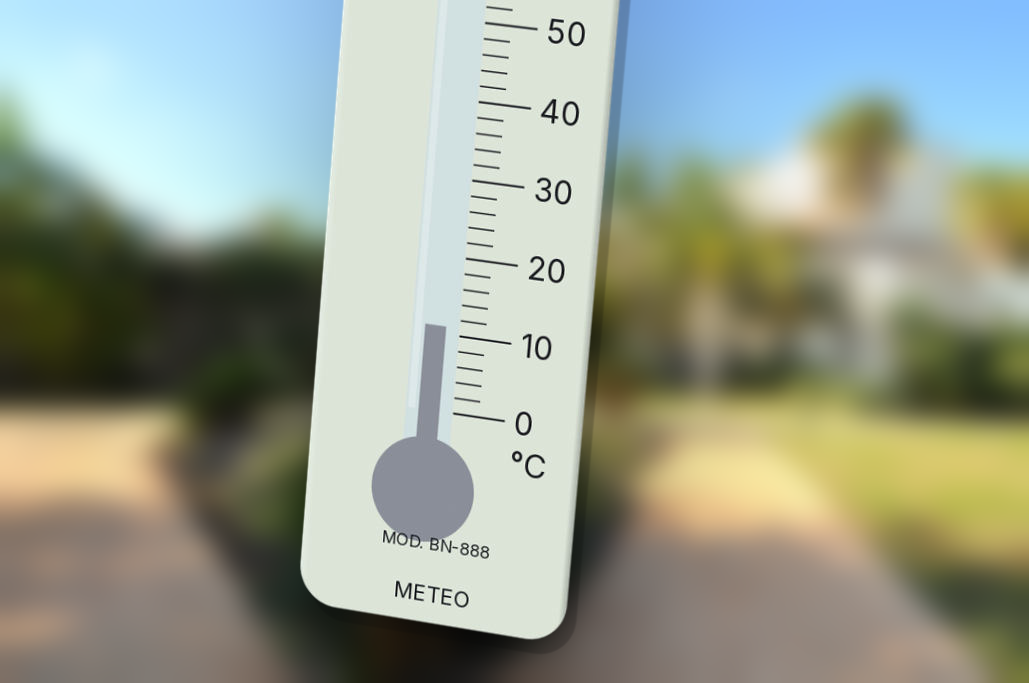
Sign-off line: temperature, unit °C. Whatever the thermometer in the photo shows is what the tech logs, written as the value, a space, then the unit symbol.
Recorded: 11 °C
